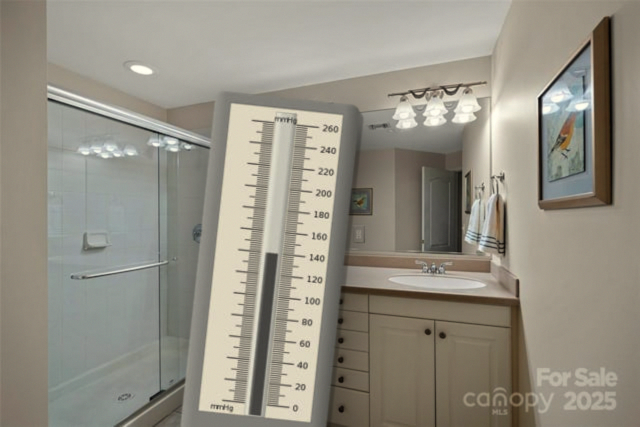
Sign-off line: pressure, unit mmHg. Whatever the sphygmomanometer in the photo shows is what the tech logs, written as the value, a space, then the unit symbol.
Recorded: 140 mmHg
